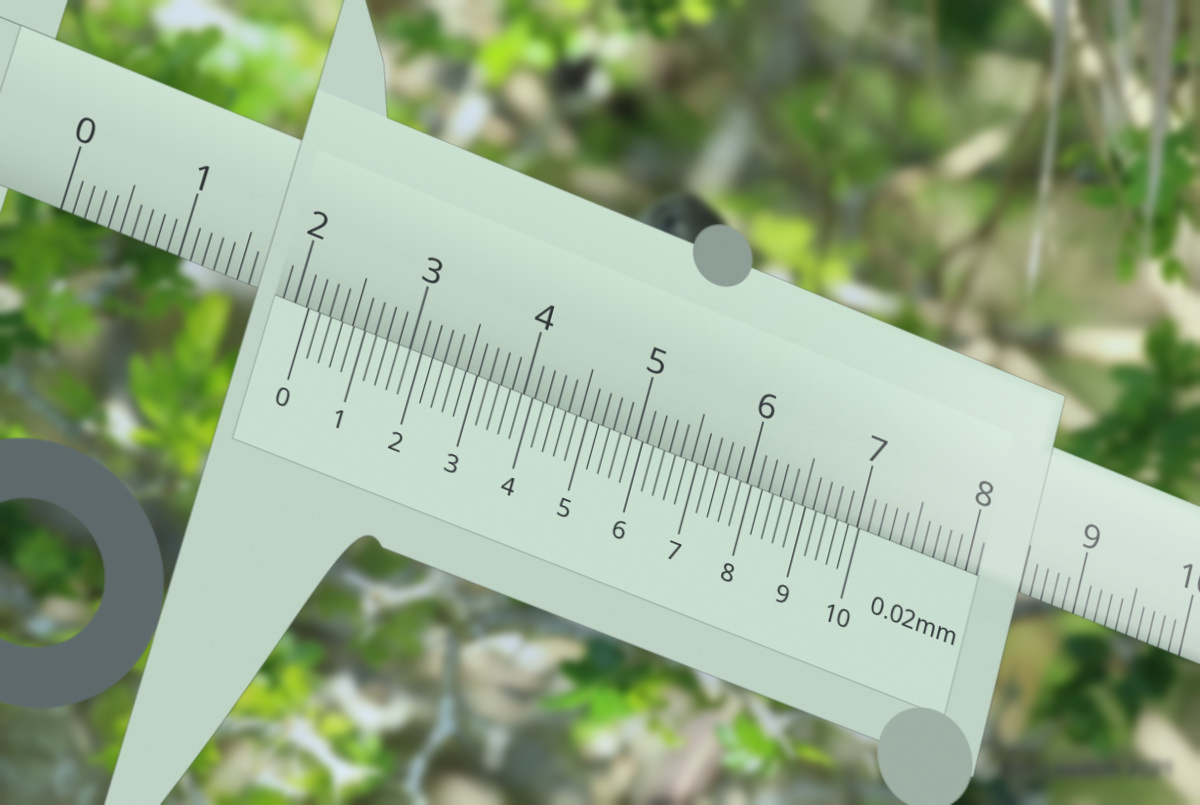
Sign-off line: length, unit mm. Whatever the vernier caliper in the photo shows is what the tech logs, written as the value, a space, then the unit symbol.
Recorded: 21.2 mm
